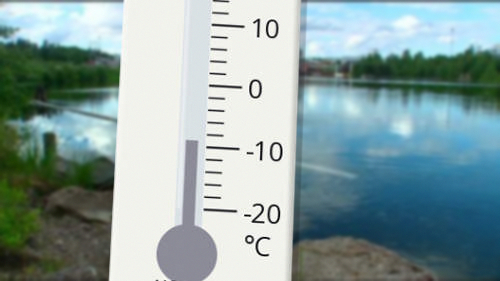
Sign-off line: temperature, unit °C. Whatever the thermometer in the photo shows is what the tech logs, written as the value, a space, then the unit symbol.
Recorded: -9 °C
